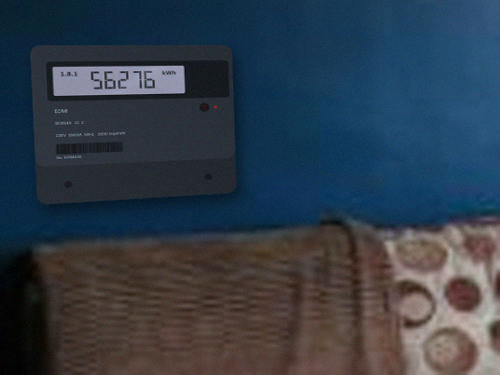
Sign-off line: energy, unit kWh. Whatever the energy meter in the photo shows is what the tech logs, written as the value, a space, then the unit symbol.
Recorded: 56276 kWh
